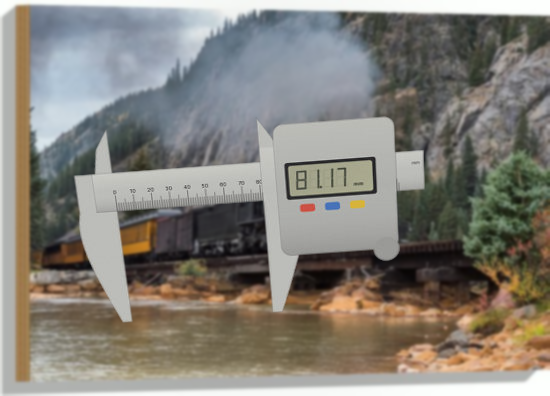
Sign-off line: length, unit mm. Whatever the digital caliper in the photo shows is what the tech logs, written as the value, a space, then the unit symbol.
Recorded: 81.17 mm
